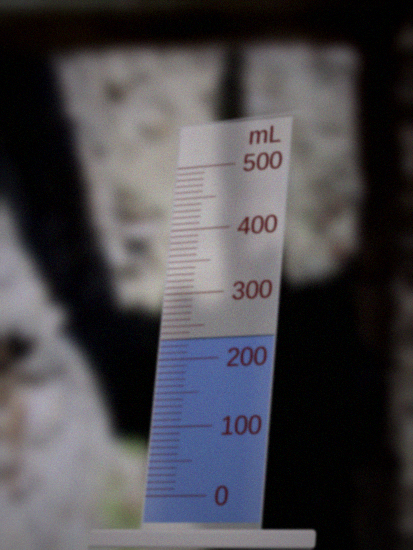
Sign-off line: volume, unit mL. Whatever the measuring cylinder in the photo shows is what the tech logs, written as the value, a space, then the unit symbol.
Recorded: 230 mL
